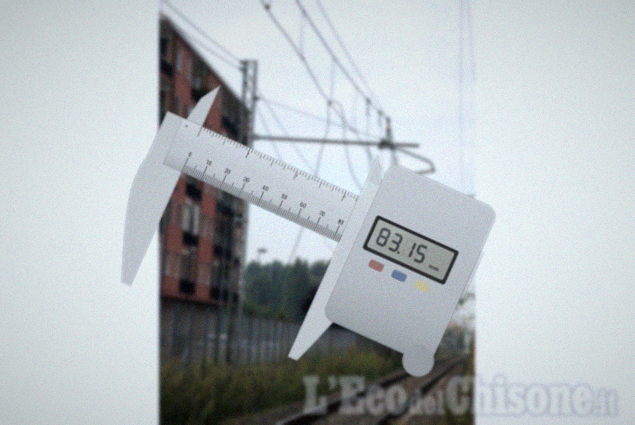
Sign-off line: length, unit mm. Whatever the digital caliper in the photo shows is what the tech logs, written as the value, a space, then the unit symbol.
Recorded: 83.15 mm
